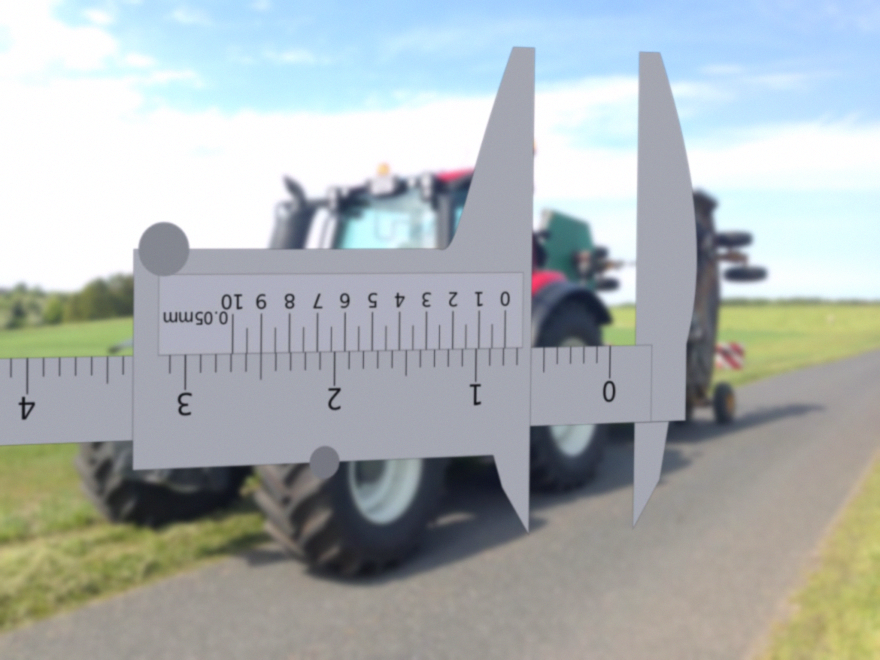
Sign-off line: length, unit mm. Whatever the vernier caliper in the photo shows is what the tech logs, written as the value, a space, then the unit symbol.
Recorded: 7.9 mm
